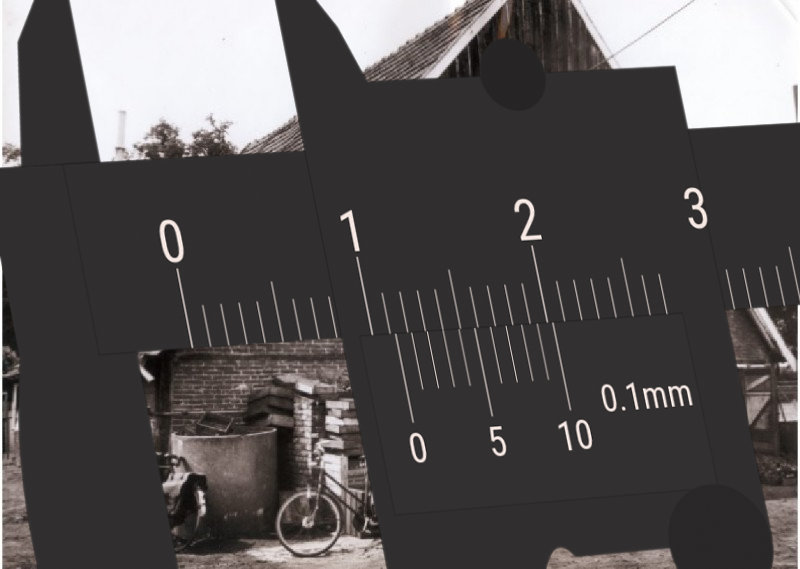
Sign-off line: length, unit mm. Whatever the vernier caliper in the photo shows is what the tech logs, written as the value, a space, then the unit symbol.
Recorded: 11.3 mm
